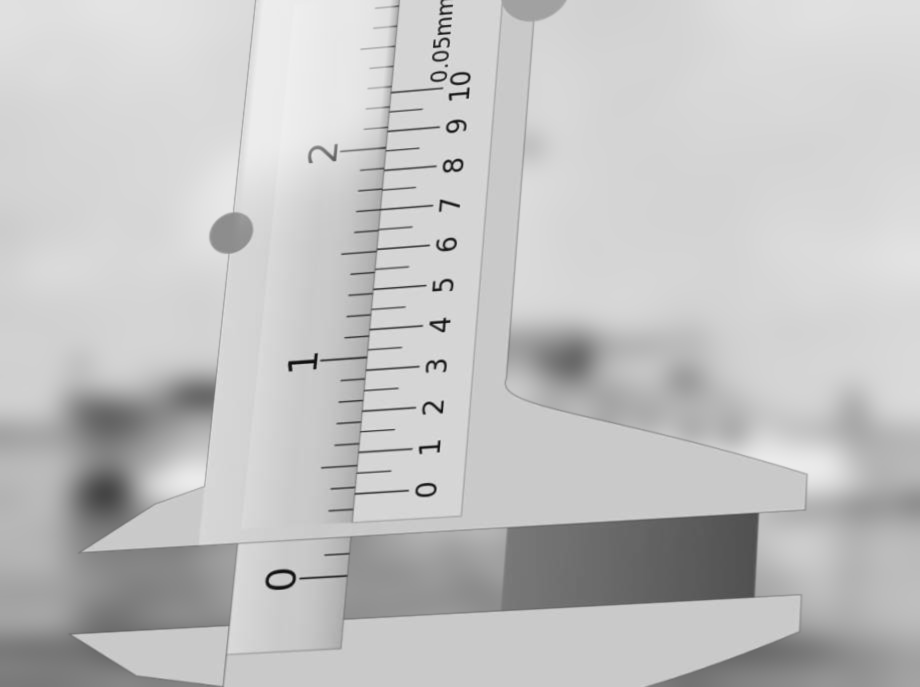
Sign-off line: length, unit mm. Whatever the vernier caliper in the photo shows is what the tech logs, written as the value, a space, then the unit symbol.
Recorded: 3.7 mm
